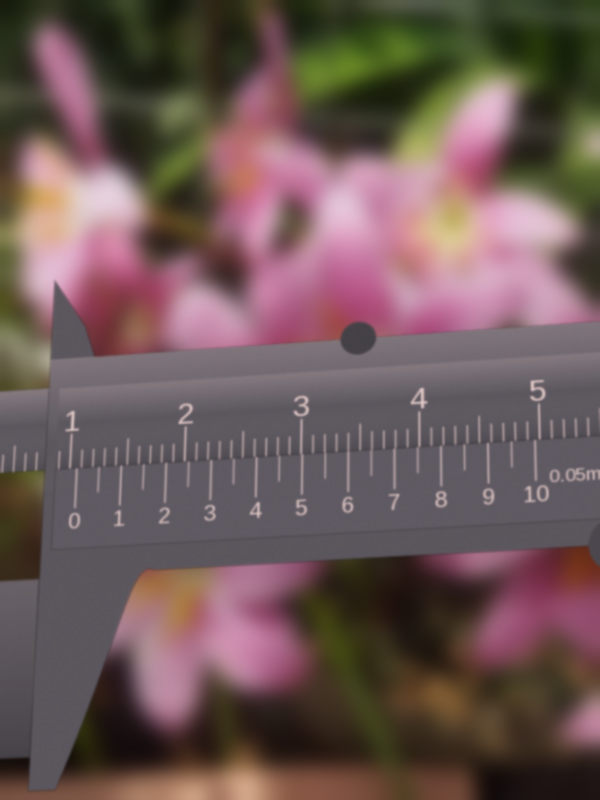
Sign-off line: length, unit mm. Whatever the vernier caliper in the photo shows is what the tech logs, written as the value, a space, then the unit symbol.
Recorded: 10.6 mm
